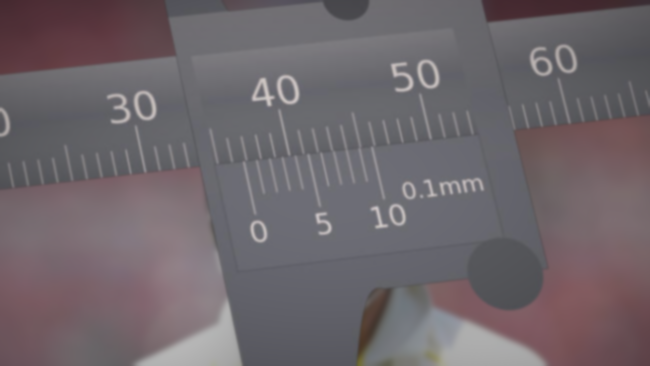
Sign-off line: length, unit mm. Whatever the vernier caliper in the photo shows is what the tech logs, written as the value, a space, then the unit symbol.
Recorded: 36.8 mm
